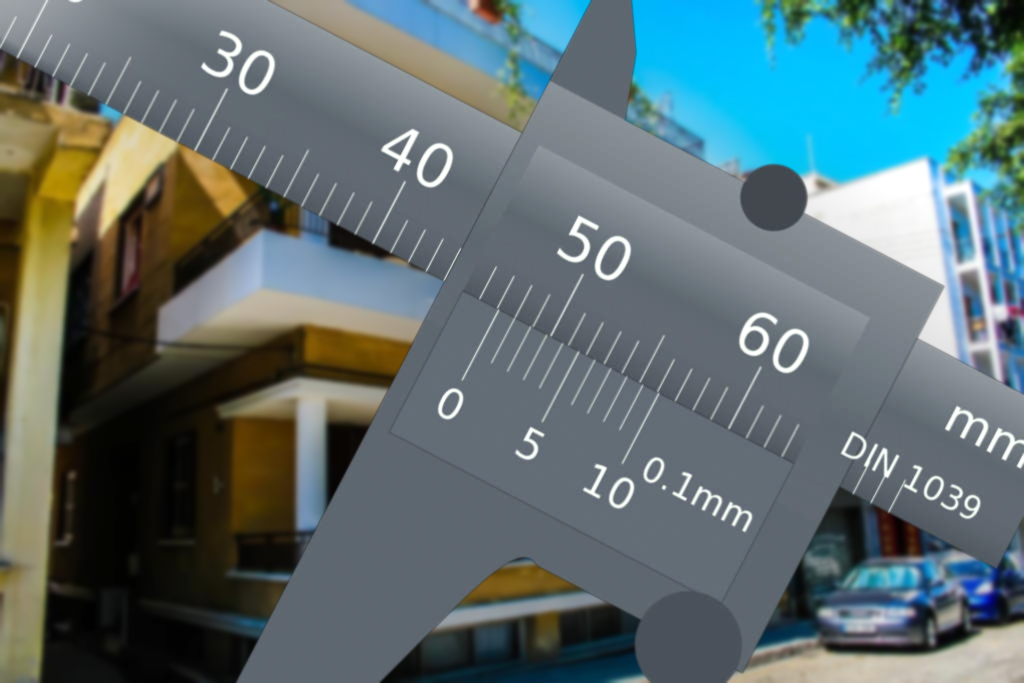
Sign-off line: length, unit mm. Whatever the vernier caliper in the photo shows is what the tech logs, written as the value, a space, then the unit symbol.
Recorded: 47.1 mm
